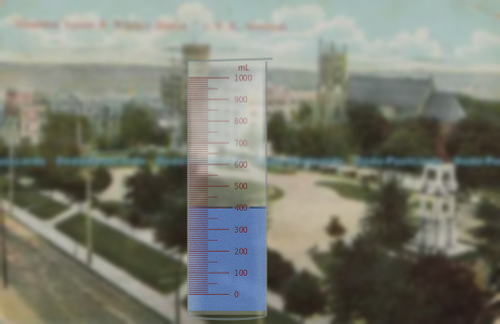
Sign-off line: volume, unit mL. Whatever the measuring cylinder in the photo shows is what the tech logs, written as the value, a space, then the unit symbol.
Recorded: 400 mL
